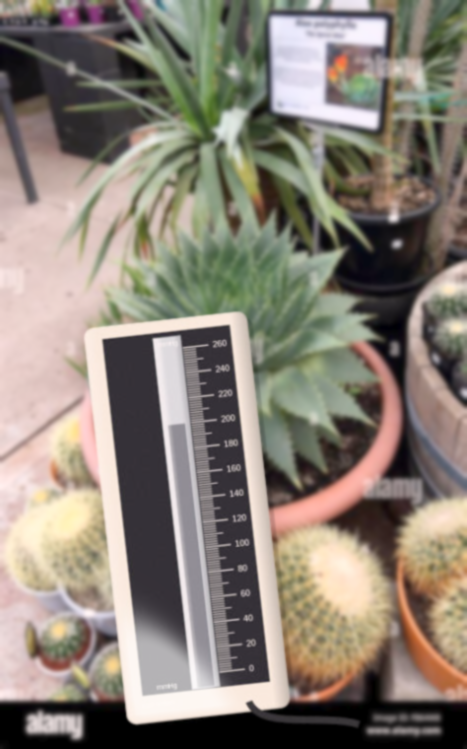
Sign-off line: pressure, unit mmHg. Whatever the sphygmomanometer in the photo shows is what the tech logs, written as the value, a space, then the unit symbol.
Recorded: 200 mmHg
